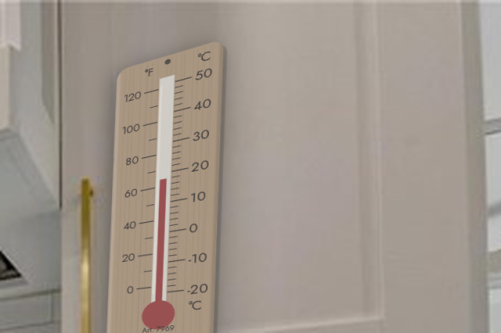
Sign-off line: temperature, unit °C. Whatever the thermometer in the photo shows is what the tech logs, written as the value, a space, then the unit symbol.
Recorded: 18 °C
